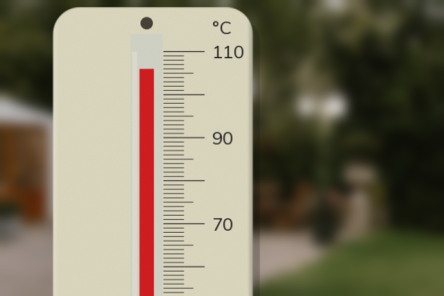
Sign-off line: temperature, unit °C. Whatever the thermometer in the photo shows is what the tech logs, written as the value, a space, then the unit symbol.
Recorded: 106 °C
